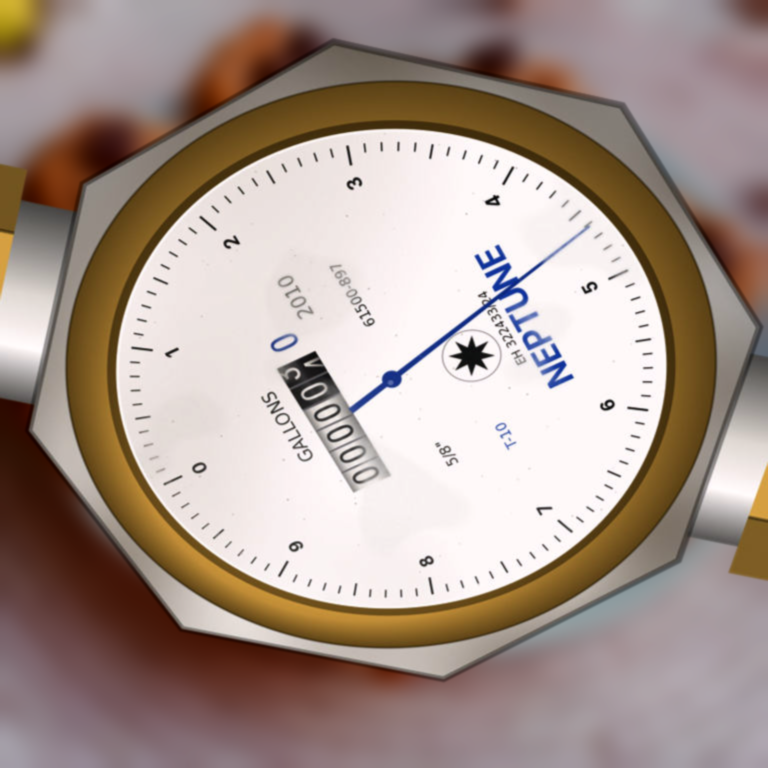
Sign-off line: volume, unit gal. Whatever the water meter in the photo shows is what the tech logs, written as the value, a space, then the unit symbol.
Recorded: 34.6 gal
